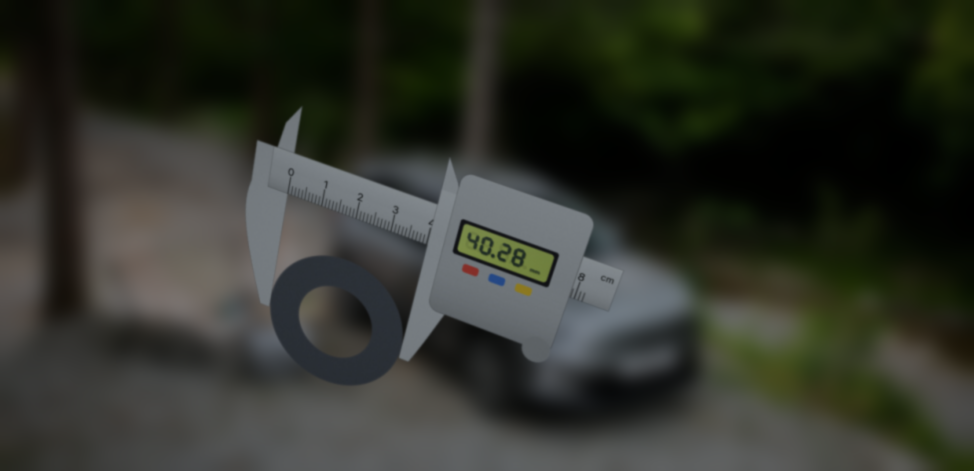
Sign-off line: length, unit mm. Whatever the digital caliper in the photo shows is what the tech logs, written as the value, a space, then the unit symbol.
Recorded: 40.28 mm
